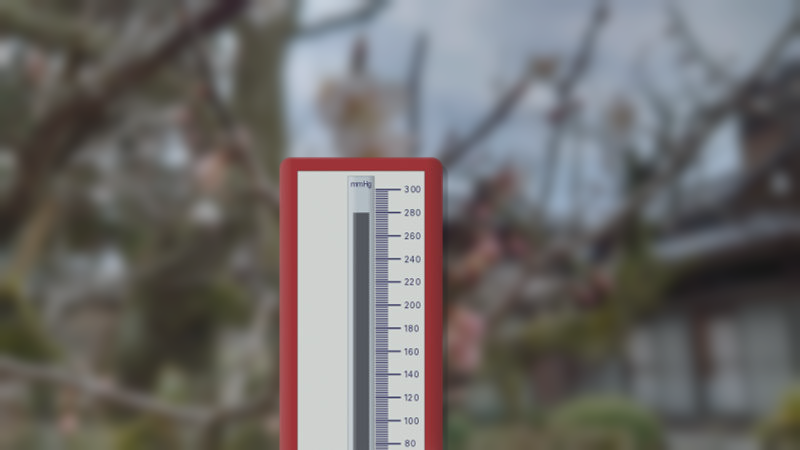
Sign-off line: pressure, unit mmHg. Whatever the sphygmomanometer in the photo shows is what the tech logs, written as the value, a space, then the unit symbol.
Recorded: 280 mmHg
